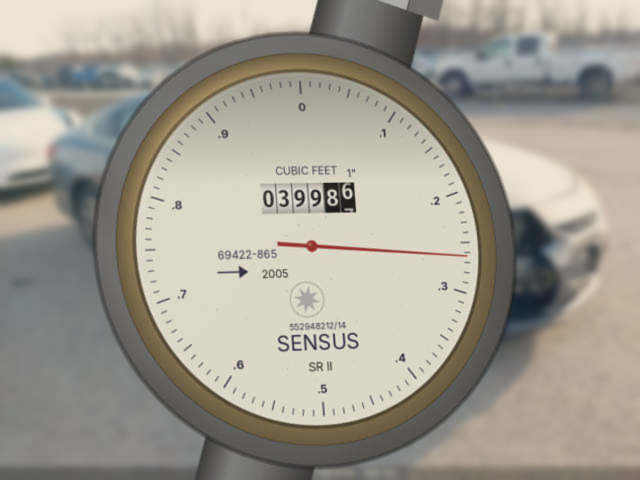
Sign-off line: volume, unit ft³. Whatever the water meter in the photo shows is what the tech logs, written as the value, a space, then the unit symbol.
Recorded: 39986.26 ft³
